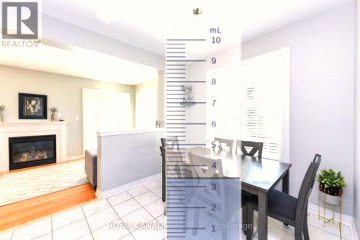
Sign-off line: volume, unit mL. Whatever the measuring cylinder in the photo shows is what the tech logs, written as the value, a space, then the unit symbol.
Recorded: 3.4 mL
